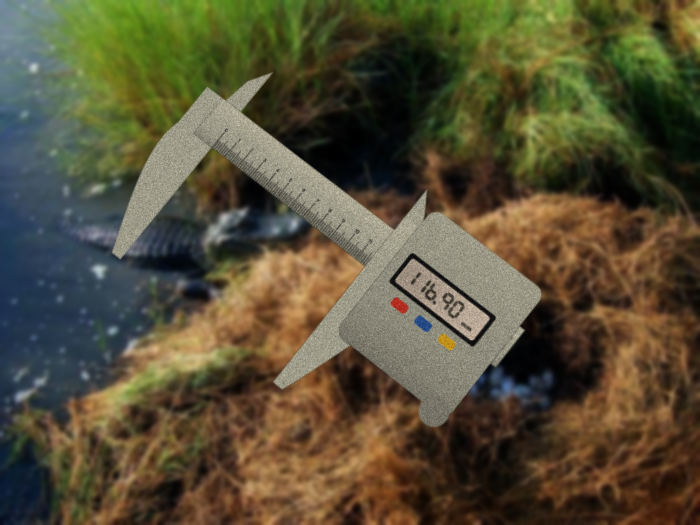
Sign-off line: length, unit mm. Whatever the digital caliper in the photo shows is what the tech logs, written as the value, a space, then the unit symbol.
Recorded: 116.90 mm
